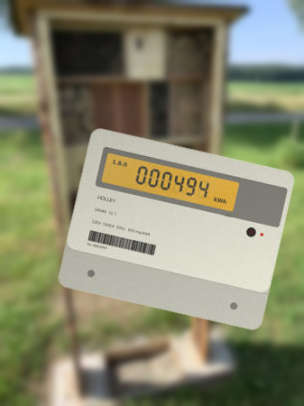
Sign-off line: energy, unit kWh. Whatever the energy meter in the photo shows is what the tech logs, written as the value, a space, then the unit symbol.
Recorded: 494 kWh
